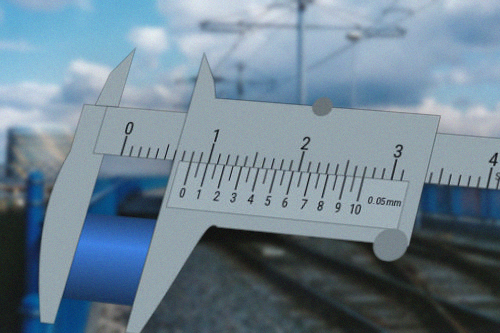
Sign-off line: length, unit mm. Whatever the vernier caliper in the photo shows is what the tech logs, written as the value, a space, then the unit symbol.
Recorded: 8.0 mm
